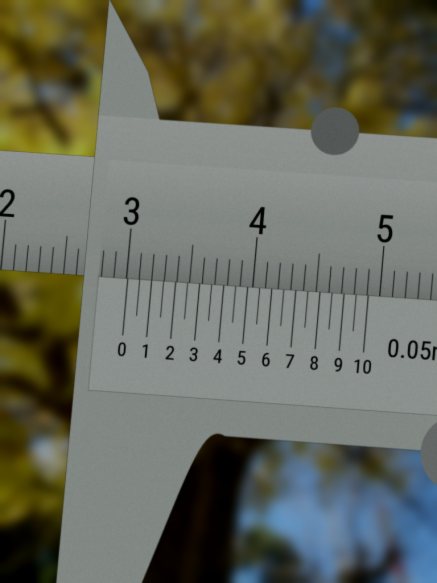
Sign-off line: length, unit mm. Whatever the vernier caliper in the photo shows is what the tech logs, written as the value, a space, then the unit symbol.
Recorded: 30.1 mm
